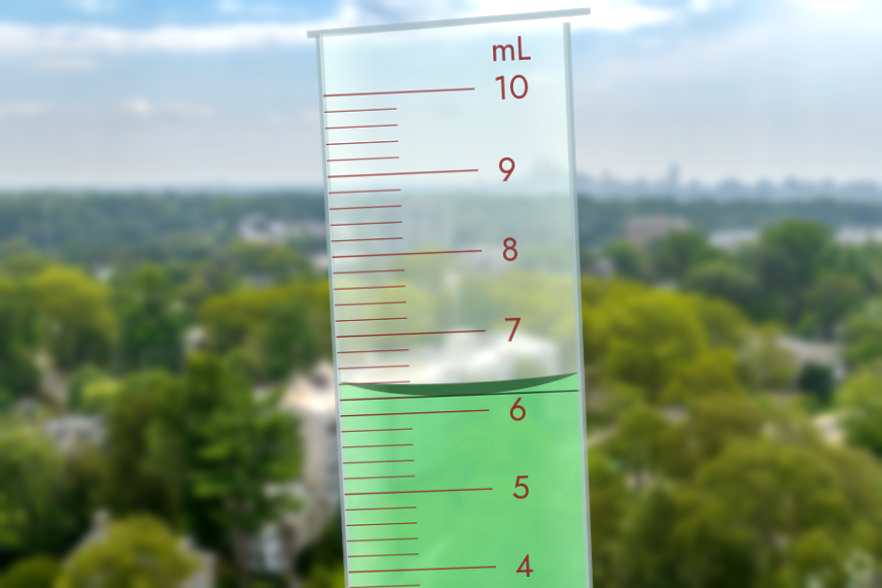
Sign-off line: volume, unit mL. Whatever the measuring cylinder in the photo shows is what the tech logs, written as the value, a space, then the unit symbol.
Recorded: 6.2 mL
